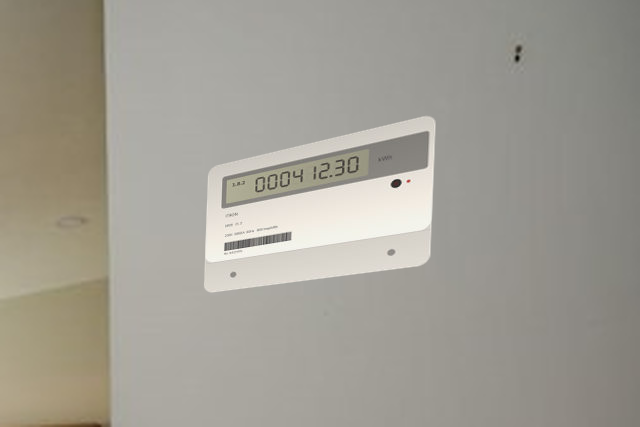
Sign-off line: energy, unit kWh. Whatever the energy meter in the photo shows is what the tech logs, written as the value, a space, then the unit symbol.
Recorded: 412.30 kWh
